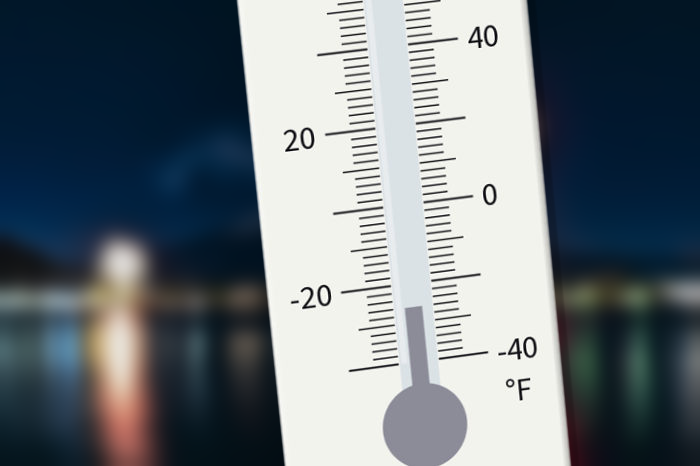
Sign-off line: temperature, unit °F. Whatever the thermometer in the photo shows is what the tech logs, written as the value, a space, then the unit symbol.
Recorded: -26 °F
